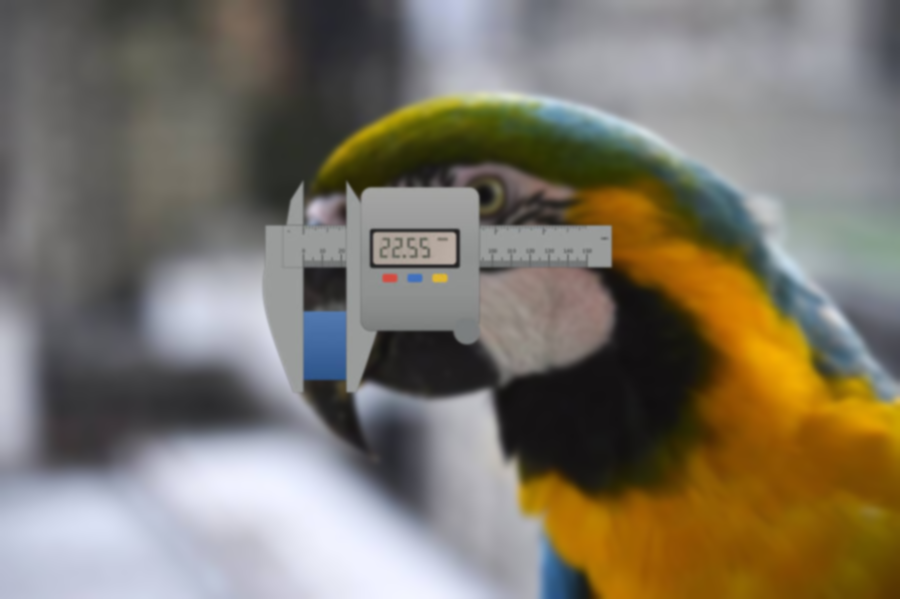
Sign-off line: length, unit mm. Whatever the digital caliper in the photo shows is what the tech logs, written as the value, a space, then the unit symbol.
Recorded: 22.55 mm
